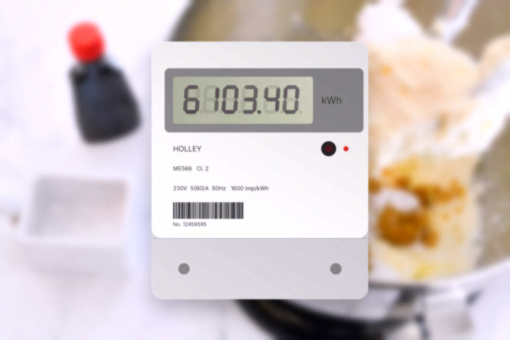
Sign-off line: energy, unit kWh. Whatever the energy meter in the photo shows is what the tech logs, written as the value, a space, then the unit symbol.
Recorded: 6103.40 kWh
